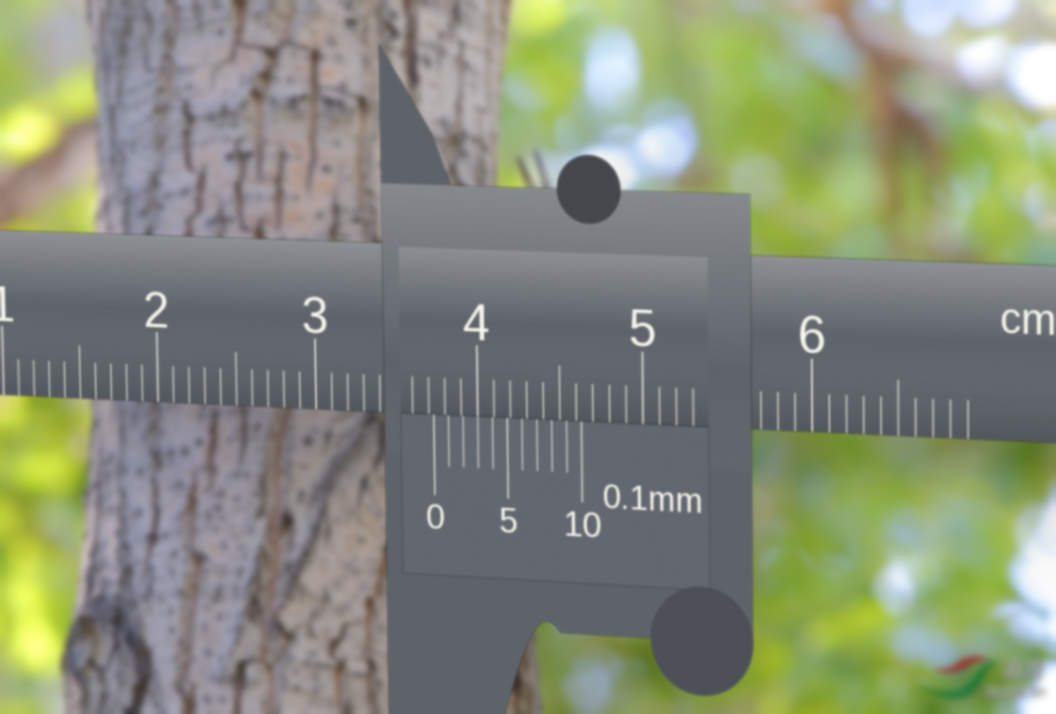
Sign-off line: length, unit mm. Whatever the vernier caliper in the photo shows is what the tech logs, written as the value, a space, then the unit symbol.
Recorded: 37.3 mm
